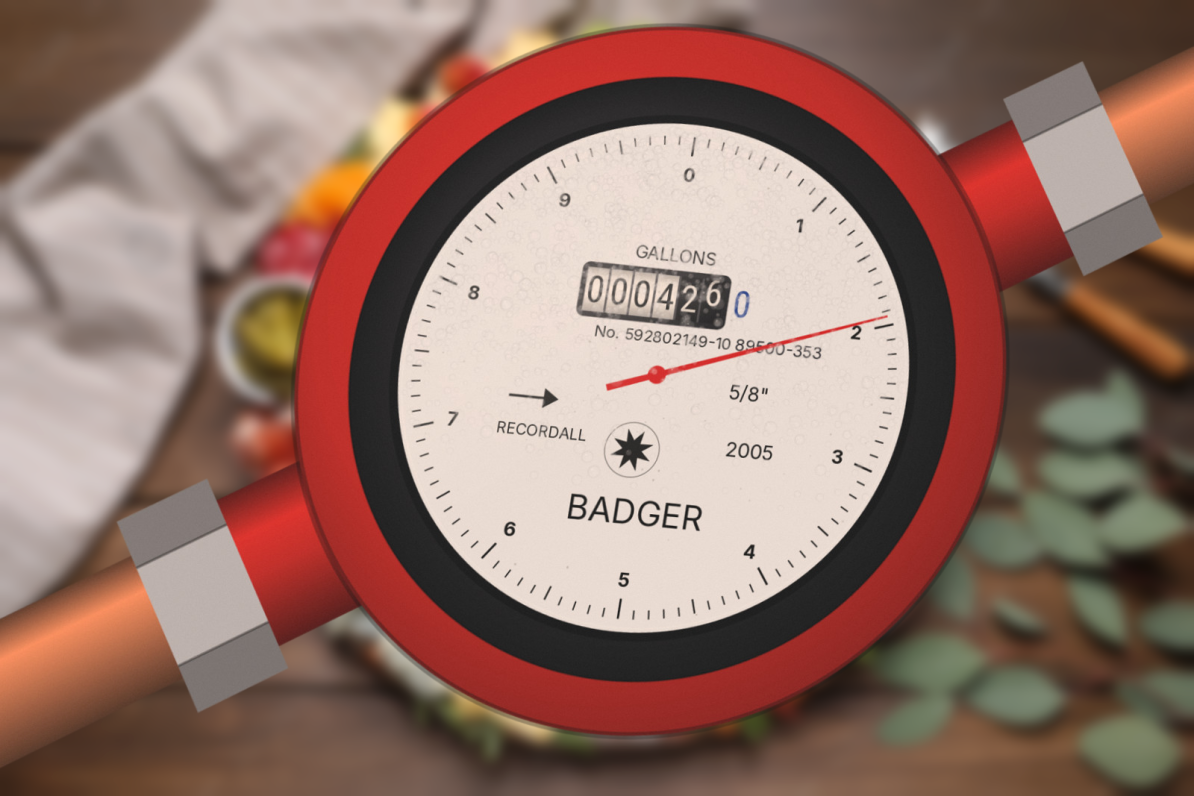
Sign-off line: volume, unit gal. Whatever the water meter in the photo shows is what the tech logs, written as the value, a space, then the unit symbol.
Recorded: 4261.9 gal
